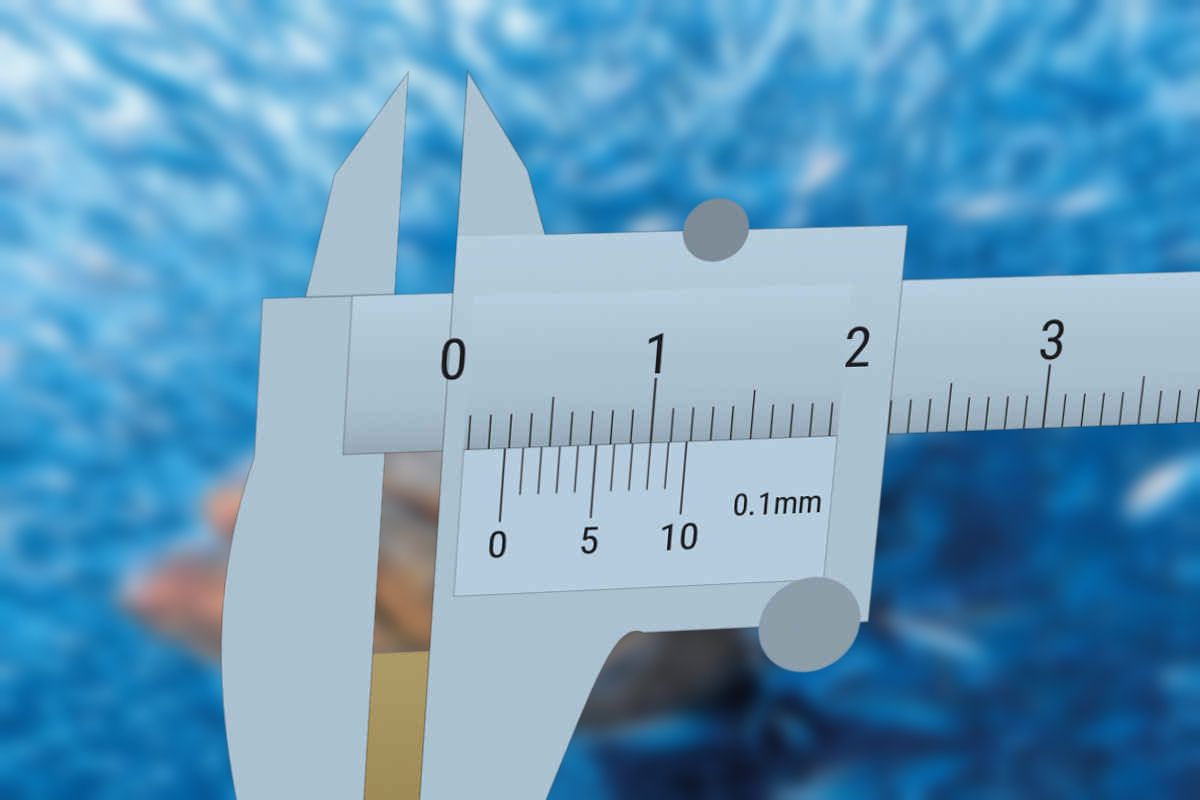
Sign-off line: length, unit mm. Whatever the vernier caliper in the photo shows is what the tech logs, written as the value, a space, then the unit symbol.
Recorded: 2.8 mm
